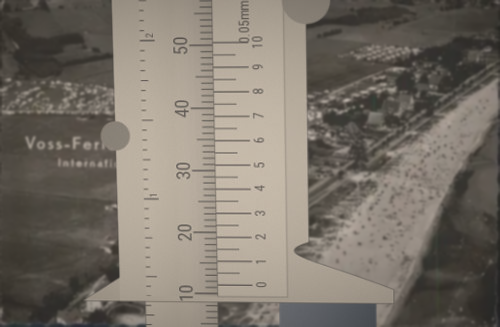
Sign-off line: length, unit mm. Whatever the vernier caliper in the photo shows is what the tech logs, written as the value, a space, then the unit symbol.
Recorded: 11.4 mm
